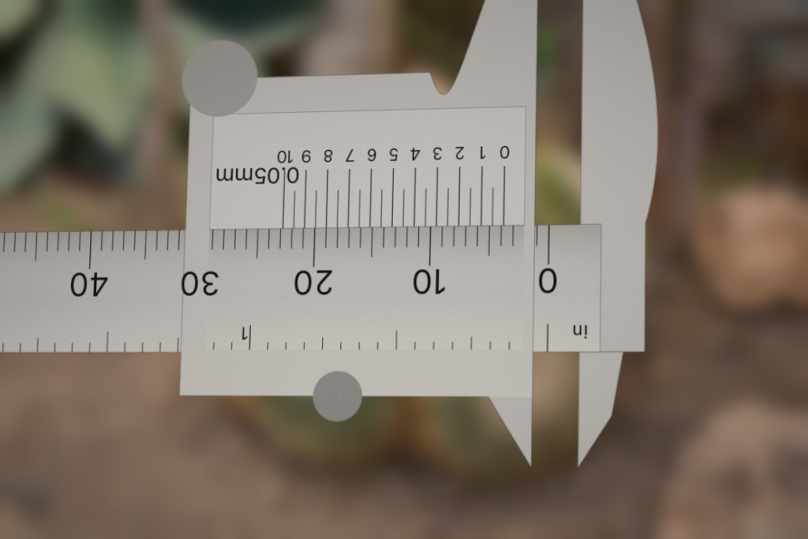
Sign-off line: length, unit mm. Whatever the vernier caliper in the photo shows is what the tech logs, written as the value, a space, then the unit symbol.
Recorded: 3.8 mm
